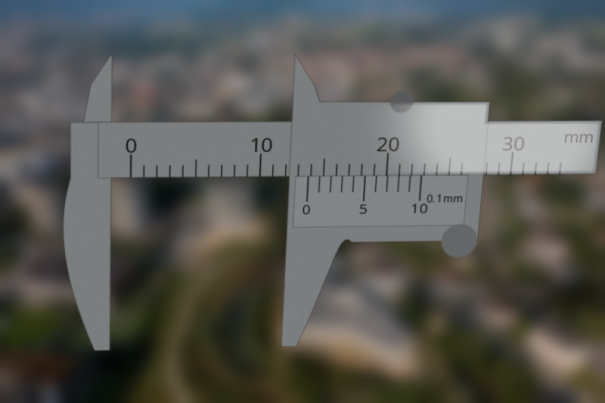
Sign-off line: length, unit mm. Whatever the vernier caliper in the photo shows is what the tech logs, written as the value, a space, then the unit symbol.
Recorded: 13.8 mm
